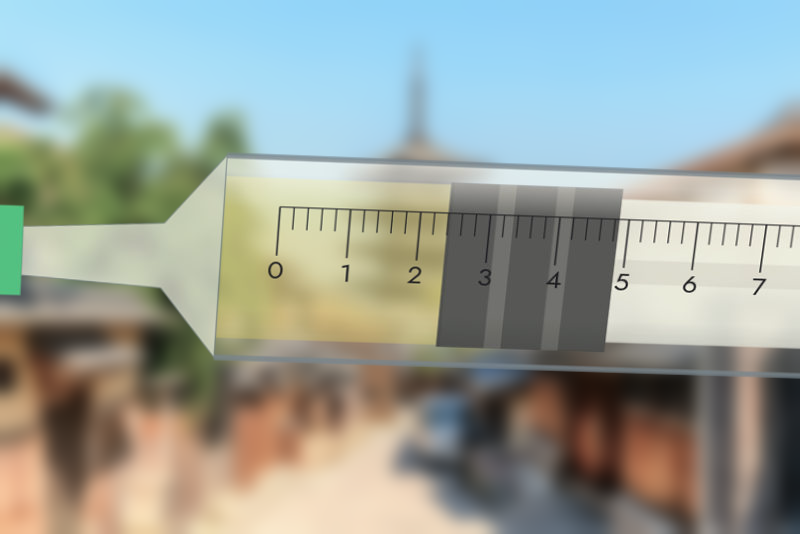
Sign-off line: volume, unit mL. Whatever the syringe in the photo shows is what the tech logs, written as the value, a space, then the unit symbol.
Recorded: 2.4 mL
